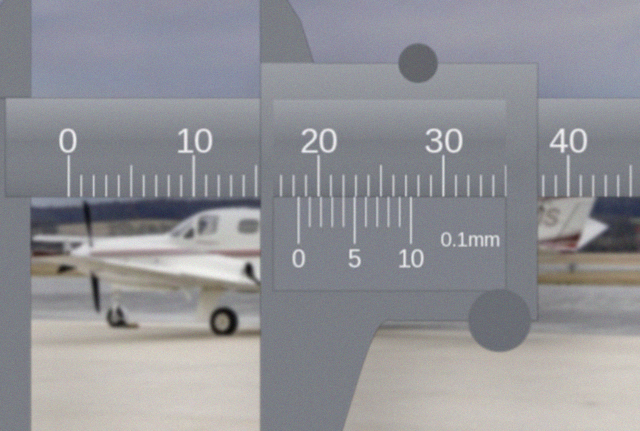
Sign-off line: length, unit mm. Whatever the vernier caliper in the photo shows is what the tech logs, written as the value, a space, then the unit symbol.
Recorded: 18.4 mm
